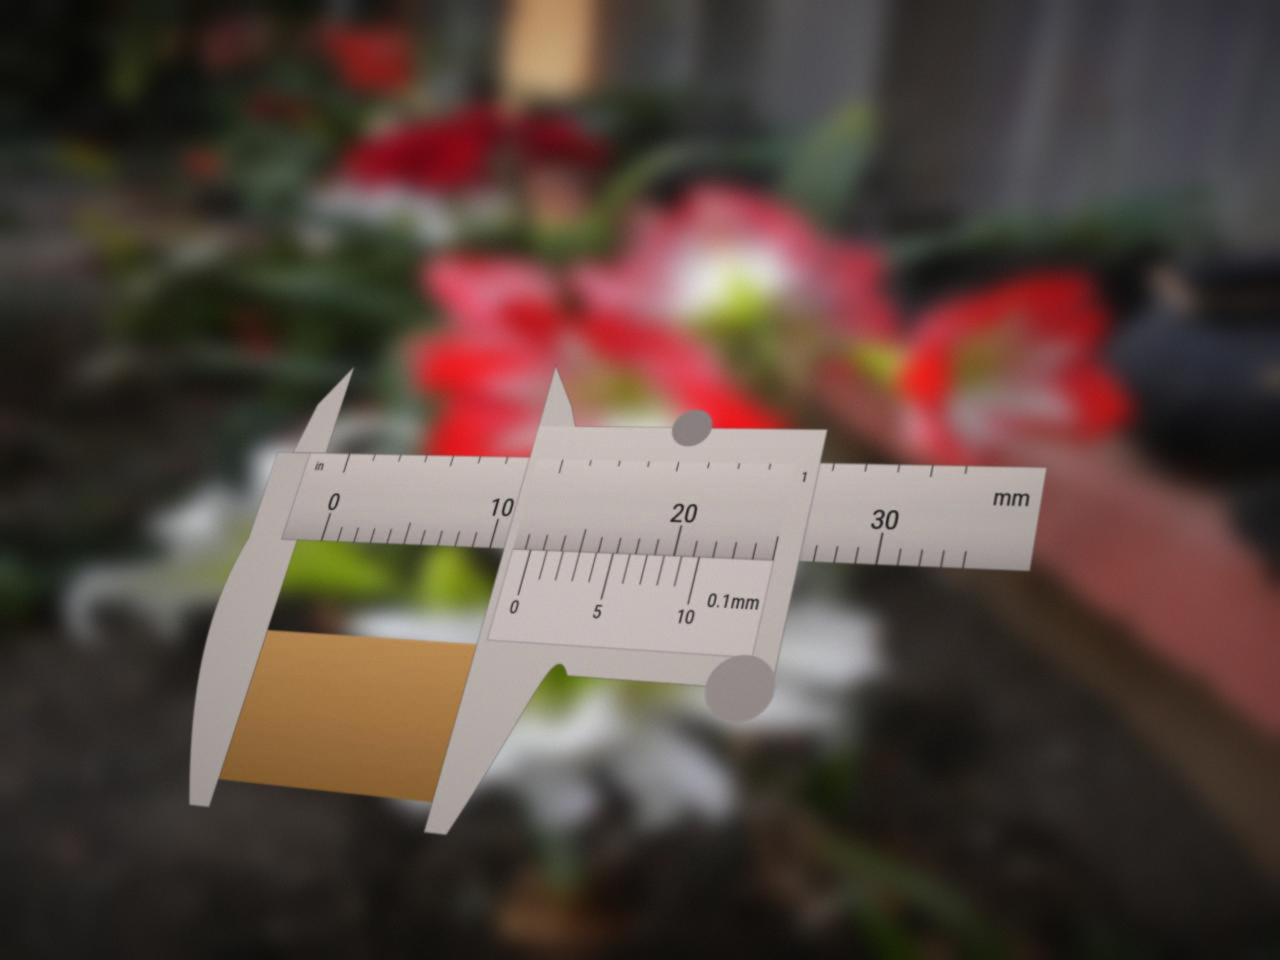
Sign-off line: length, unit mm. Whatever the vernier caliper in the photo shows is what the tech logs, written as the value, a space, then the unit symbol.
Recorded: 12.3 mm
